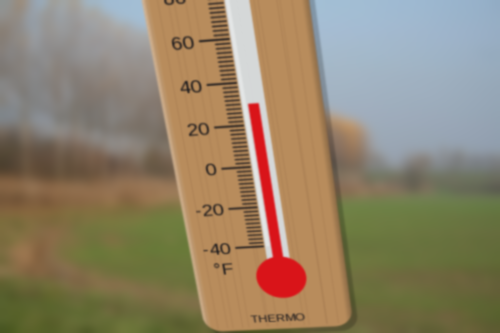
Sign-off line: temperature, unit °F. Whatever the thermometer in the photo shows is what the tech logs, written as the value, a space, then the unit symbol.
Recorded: 30 °F
